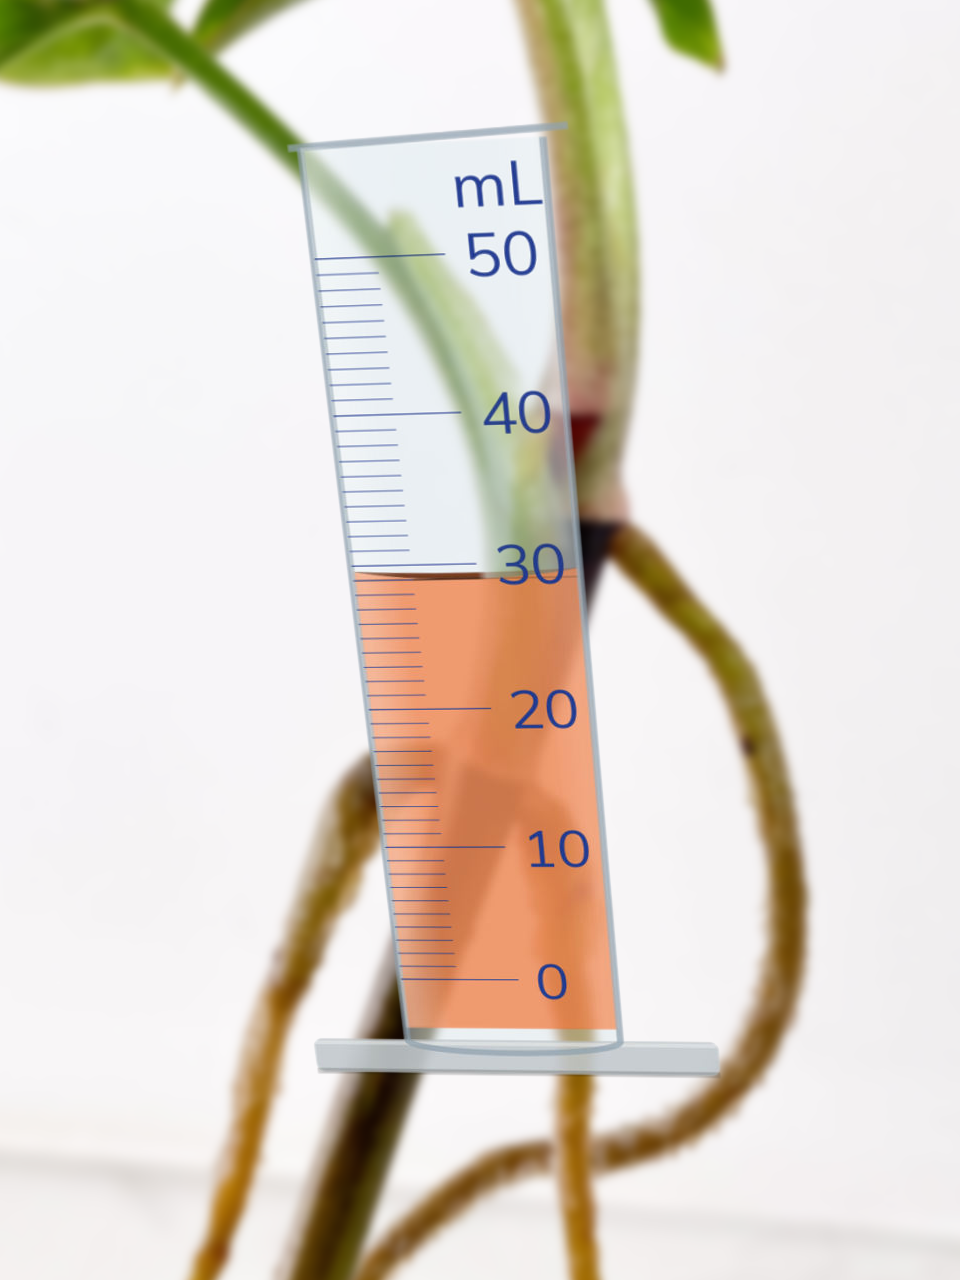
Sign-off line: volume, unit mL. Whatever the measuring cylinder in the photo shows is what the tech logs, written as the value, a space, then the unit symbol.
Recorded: 29 mL
